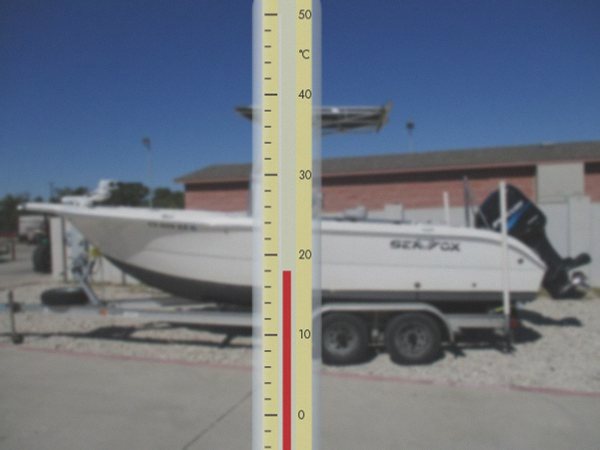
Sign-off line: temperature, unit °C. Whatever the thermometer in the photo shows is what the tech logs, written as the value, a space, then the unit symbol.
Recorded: 18 °C
